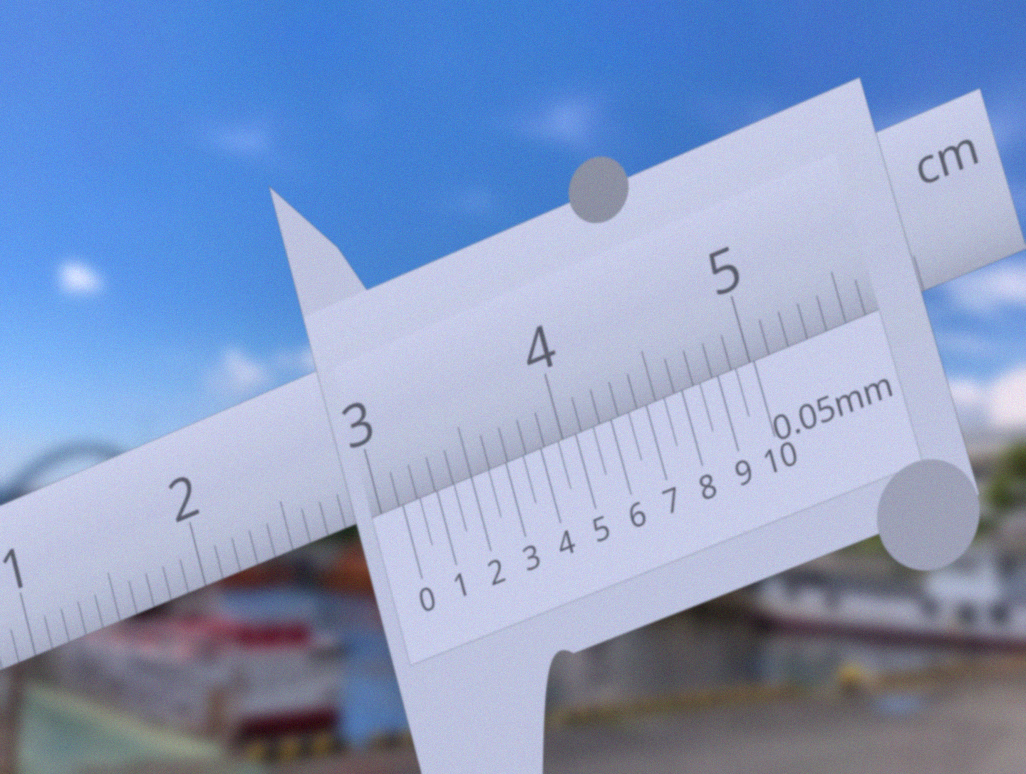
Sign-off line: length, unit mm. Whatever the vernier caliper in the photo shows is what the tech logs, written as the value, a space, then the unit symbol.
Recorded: 31.2 mm
